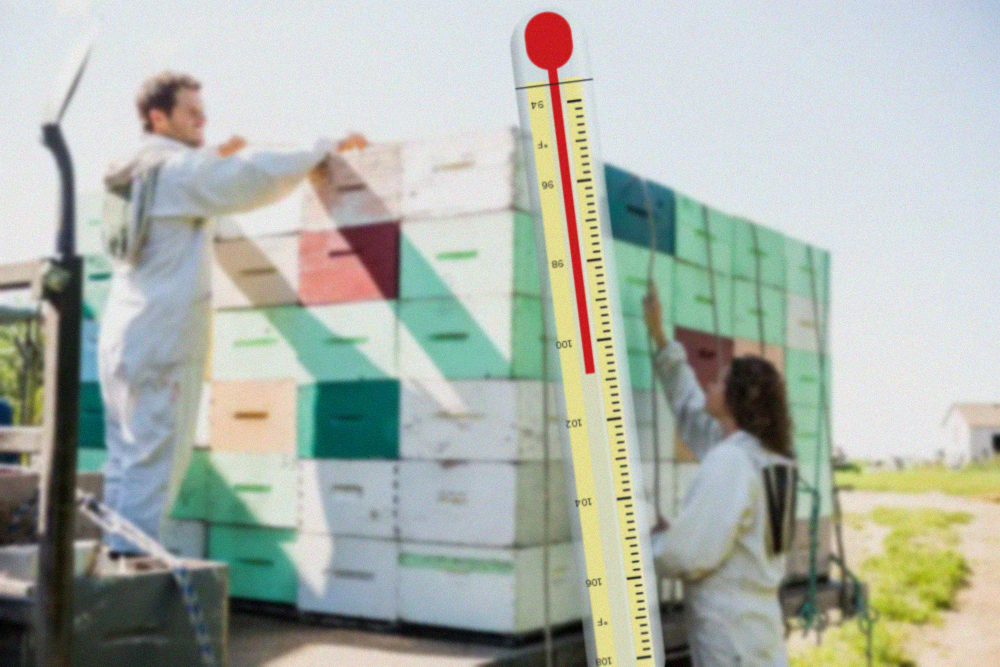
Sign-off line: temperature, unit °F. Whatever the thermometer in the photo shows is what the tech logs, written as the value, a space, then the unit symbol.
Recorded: 100.8 °F
